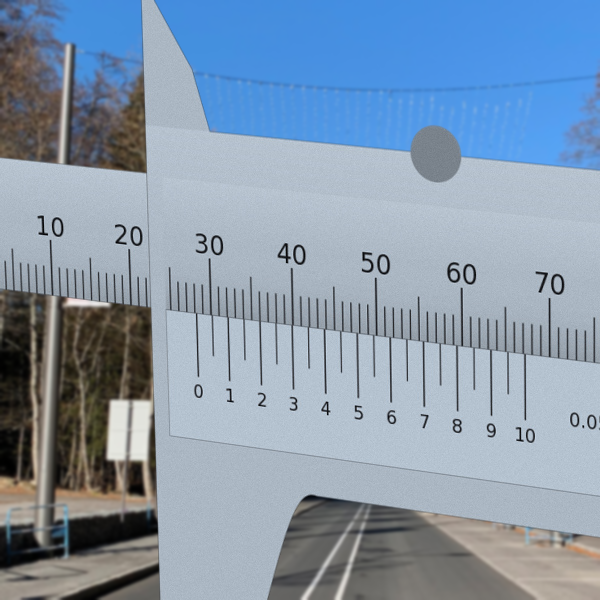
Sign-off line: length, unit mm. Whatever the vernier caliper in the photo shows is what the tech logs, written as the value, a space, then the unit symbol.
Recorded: 28.2 mm
